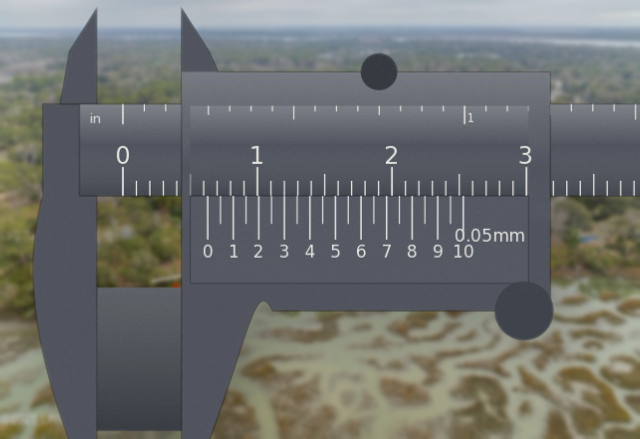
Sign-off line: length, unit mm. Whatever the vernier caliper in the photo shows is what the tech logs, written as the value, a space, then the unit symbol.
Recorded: 6.3 mm
